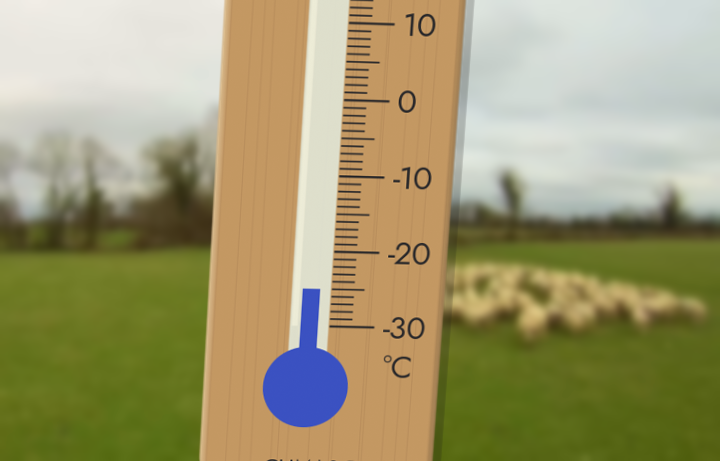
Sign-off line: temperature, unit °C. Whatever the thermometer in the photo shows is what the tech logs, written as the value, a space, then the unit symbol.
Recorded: -25 °C
